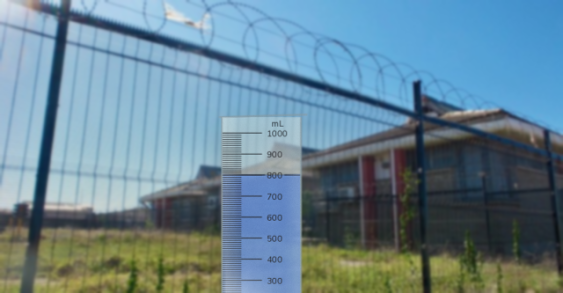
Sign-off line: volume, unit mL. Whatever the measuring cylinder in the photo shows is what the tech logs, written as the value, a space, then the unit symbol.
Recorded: 800 mL
